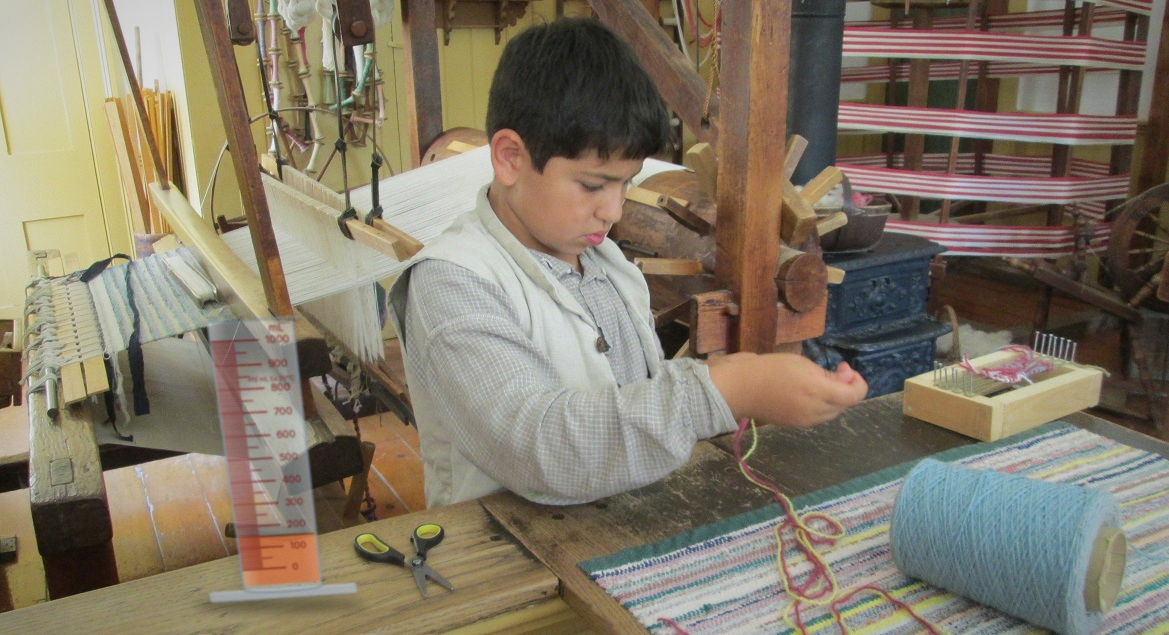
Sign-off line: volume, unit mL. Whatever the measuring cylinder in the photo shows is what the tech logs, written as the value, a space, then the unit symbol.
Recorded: 150 mL
